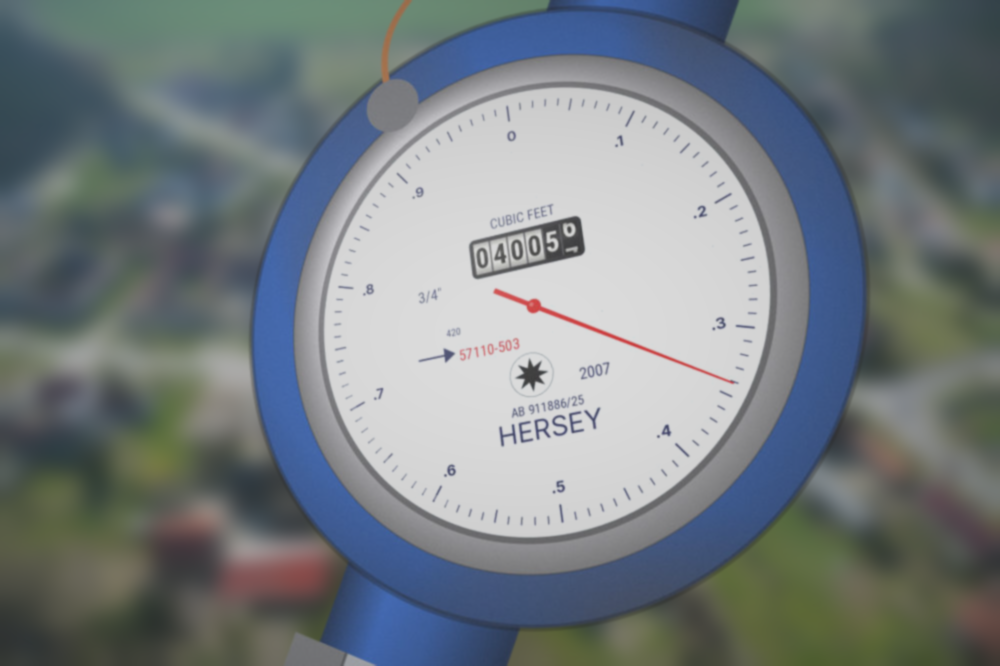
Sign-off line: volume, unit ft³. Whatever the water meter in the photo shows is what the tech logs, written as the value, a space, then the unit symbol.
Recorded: 40056.34 ft³
